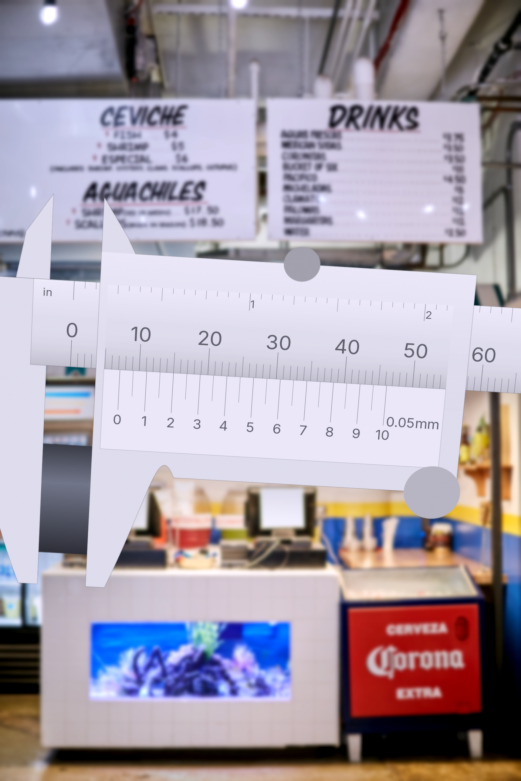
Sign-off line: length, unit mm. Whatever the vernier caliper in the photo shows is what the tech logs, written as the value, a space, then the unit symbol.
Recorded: 7.2 mm
